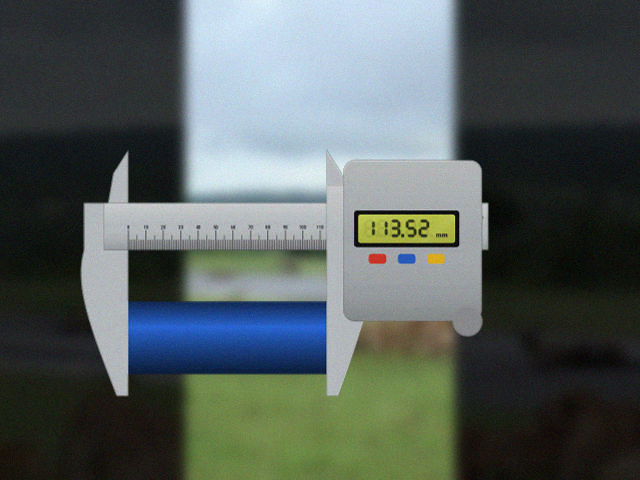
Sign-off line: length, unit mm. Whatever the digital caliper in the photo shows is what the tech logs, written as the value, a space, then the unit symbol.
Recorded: 113.52 mm
